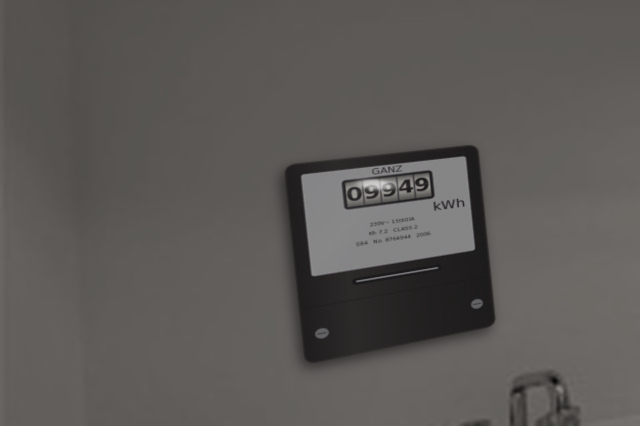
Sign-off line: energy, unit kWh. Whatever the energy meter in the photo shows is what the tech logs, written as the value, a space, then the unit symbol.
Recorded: 9949 kWh
